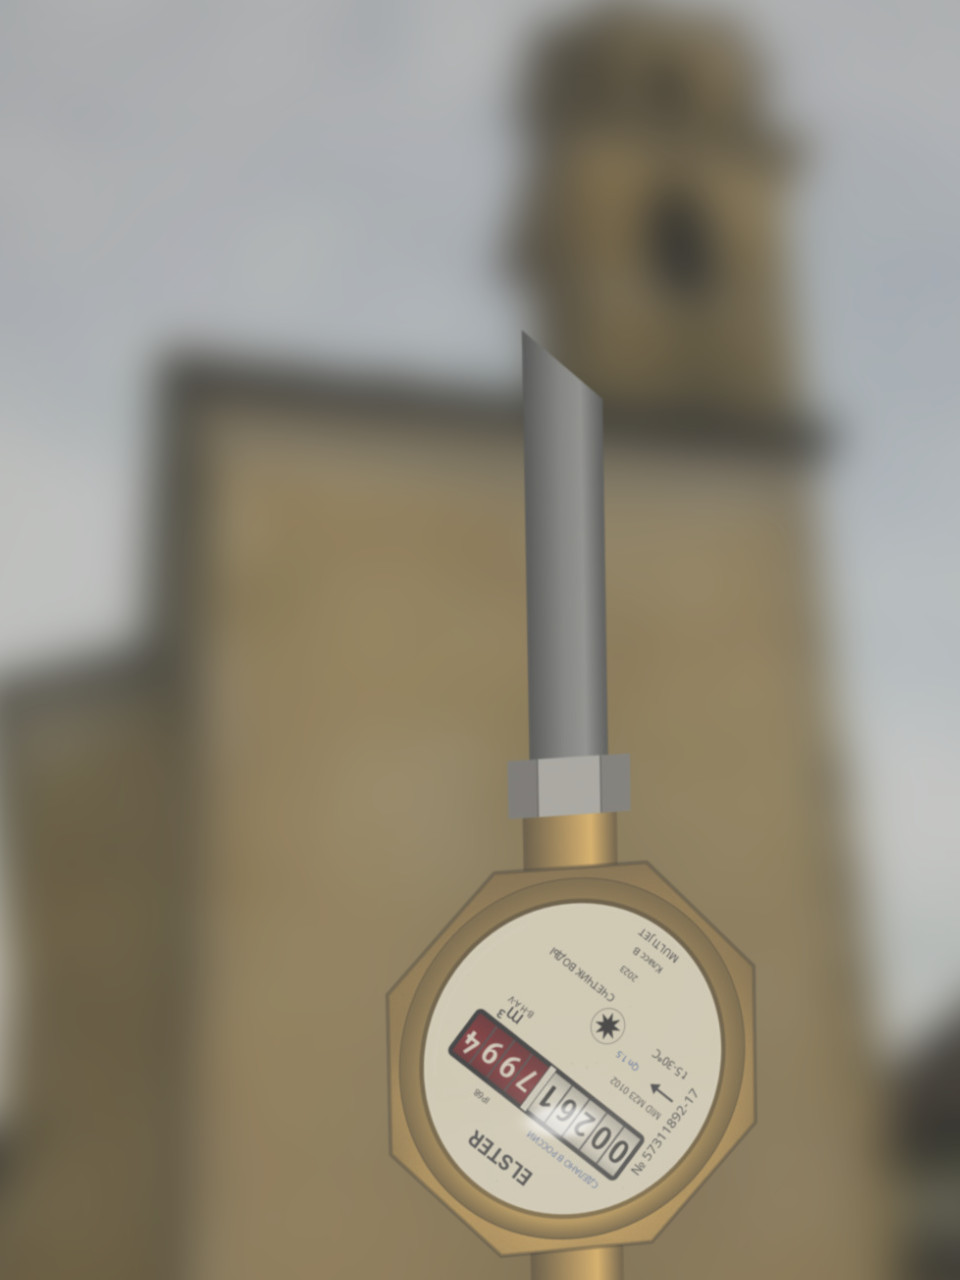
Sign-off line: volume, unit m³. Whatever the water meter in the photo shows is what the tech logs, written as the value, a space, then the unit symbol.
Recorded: 261.7994 m³
